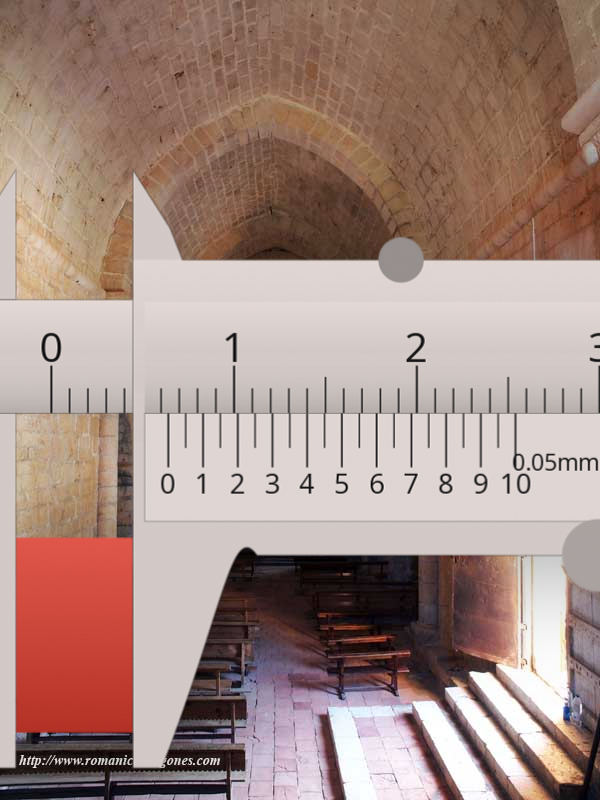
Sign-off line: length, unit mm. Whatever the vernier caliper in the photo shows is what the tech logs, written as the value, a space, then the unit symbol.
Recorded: 6.4 mm
